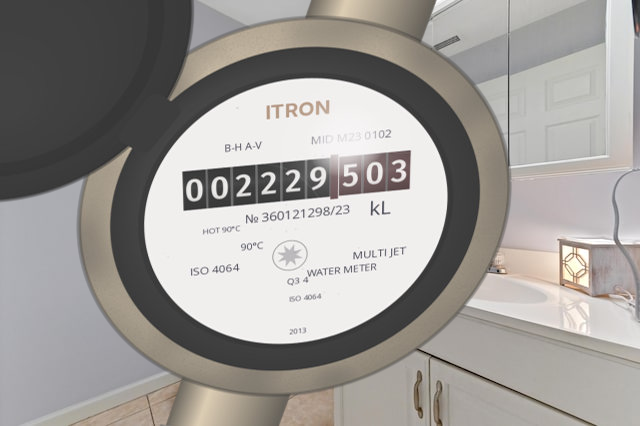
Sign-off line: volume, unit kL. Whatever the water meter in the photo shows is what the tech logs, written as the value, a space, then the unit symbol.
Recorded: 2229.503 kL
